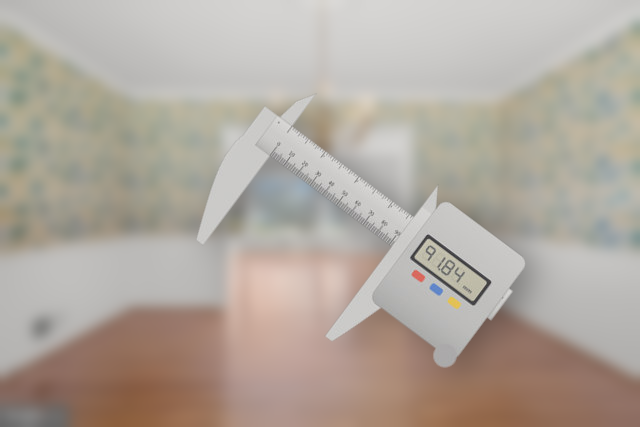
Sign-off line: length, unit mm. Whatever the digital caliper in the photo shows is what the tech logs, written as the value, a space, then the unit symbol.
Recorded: 91.84 mm
